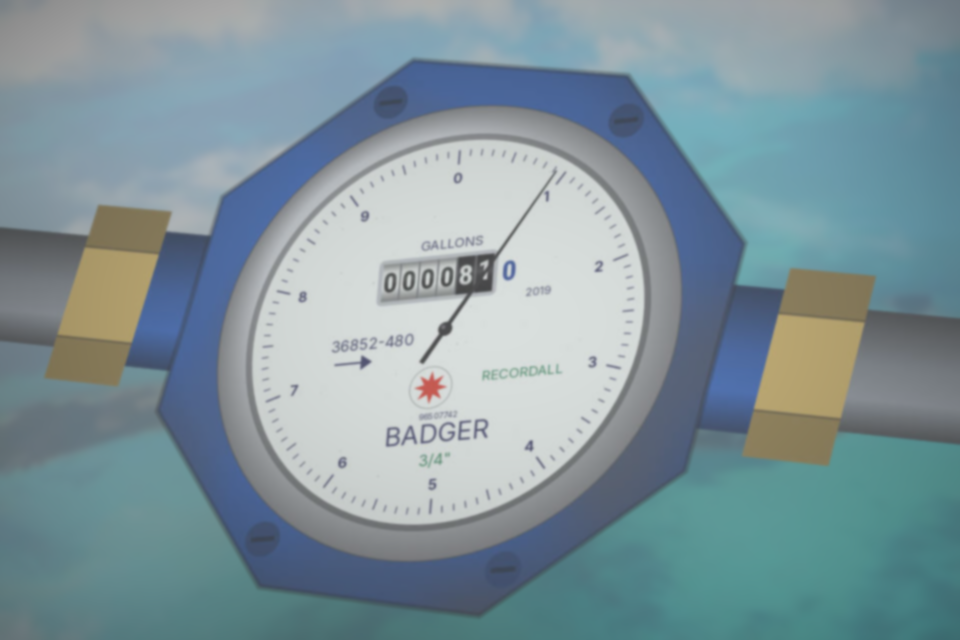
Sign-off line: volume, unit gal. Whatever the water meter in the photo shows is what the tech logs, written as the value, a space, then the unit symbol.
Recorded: 810.9 gal
